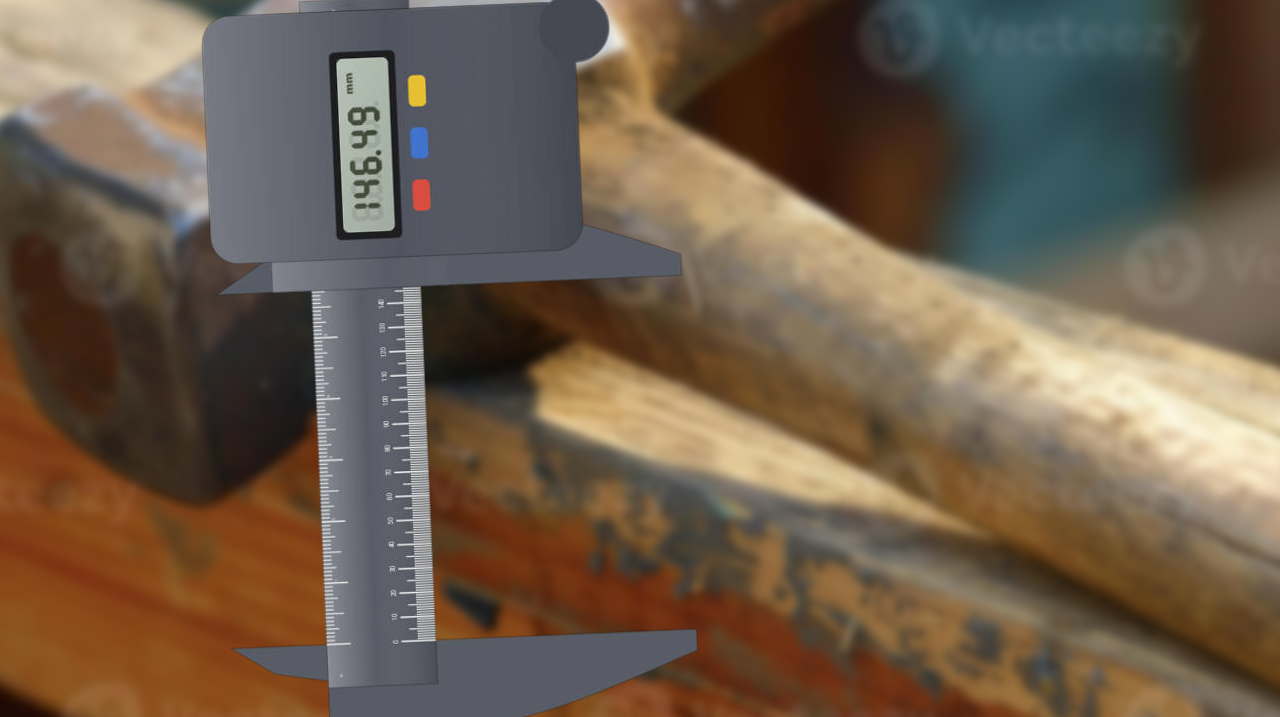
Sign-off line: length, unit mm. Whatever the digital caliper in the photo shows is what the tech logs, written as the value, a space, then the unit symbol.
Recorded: 146.49 mm
